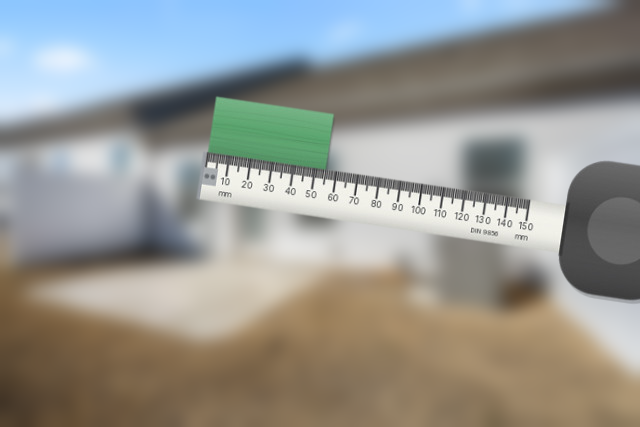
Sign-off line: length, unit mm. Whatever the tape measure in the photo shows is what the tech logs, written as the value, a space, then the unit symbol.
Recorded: 55 mm
